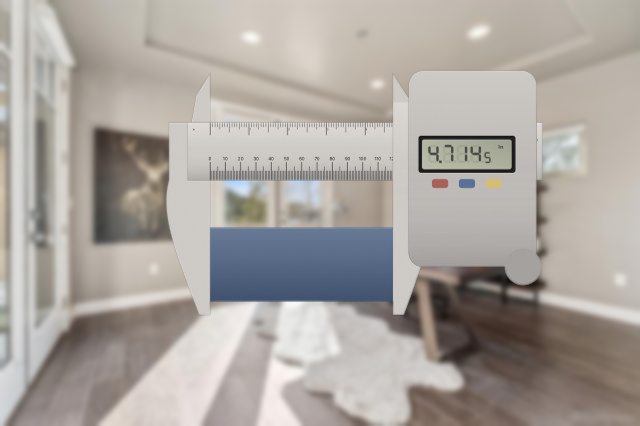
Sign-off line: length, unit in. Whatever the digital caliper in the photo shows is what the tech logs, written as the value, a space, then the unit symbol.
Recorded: 4.7145 in
